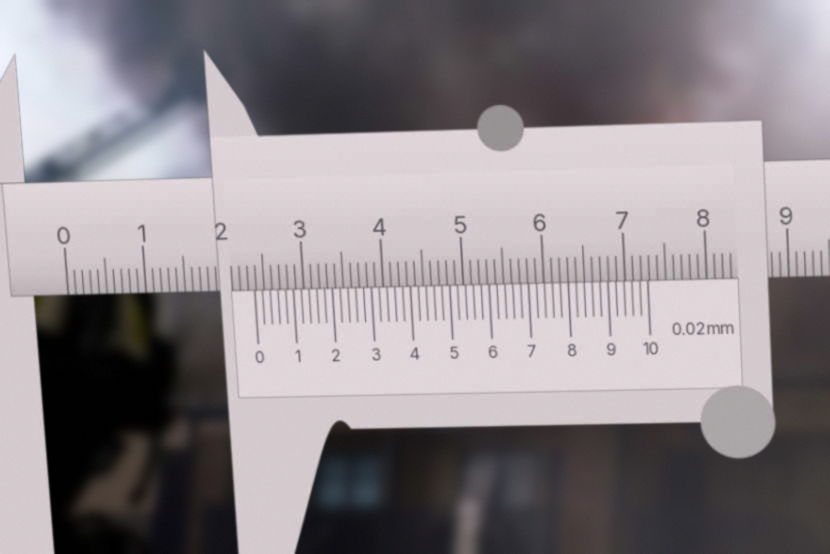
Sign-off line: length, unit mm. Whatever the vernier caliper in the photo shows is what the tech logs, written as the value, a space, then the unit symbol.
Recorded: 23.8 mm
